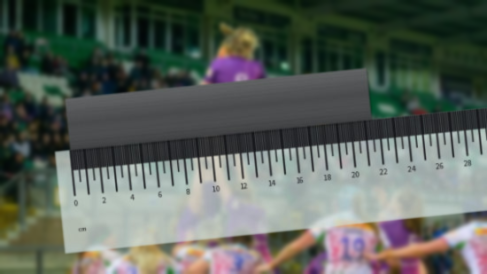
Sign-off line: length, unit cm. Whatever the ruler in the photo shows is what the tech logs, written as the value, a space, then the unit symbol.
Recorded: 21.5 cm
